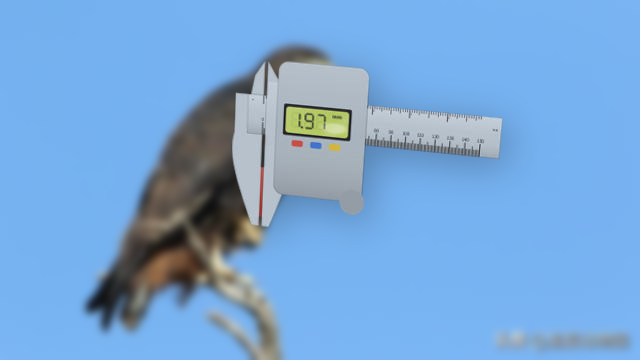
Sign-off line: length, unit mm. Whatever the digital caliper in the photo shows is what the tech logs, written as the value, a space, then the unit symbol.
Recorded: 1.97 mm
